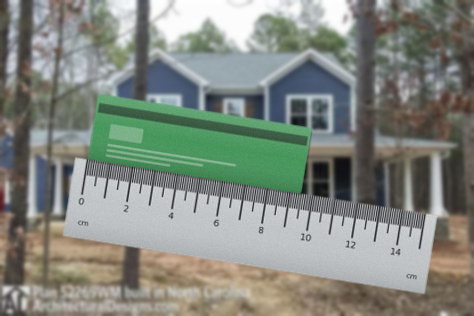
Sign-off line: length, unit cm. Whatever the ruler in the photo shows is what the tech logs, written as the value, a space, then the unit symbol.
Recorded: 9.5 cm
